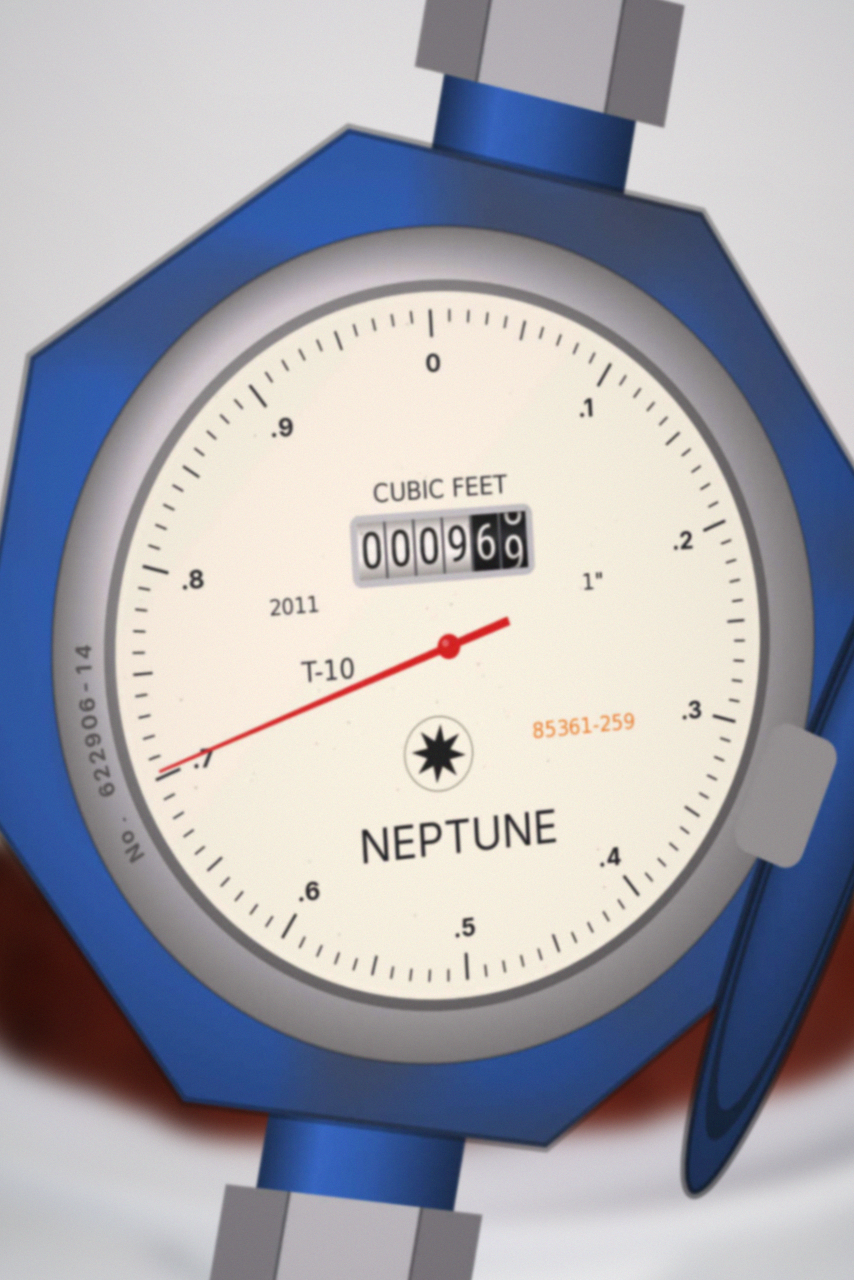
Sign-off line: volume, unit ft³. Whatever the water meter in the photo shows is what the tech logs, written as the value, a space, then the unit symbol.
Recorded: 968.70 ft³
